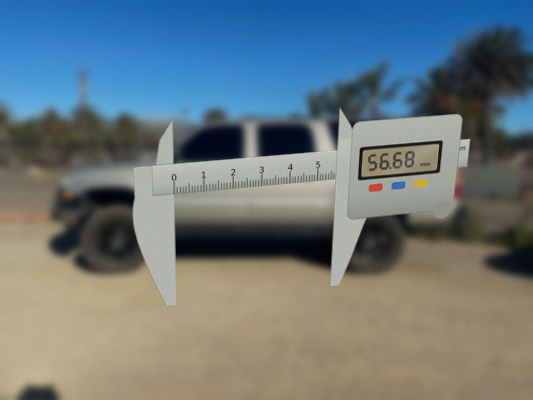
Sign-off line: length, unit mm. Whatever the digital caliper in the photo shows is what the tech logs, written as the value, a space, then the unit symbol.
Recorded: 56.68 mm
